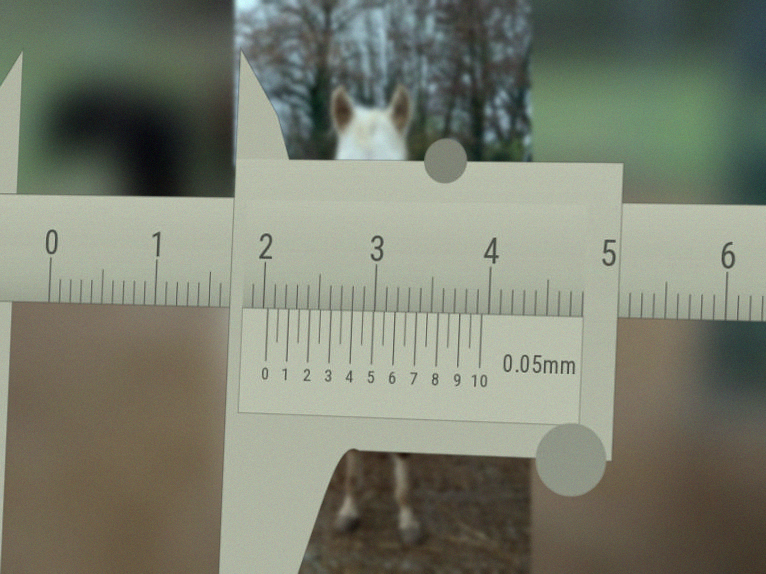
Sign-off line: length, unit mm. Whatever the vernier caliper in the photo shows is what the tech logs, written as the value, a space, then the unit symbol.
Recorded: 20.4 mm
